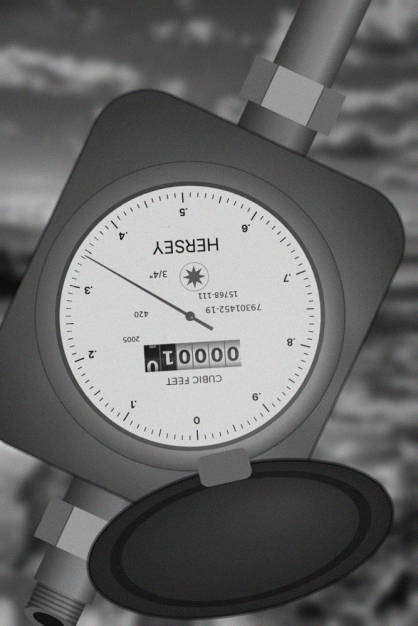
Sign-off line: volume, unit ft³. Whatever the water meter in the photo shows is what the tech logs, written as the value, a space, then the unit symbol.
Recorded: 10.34 ft³
